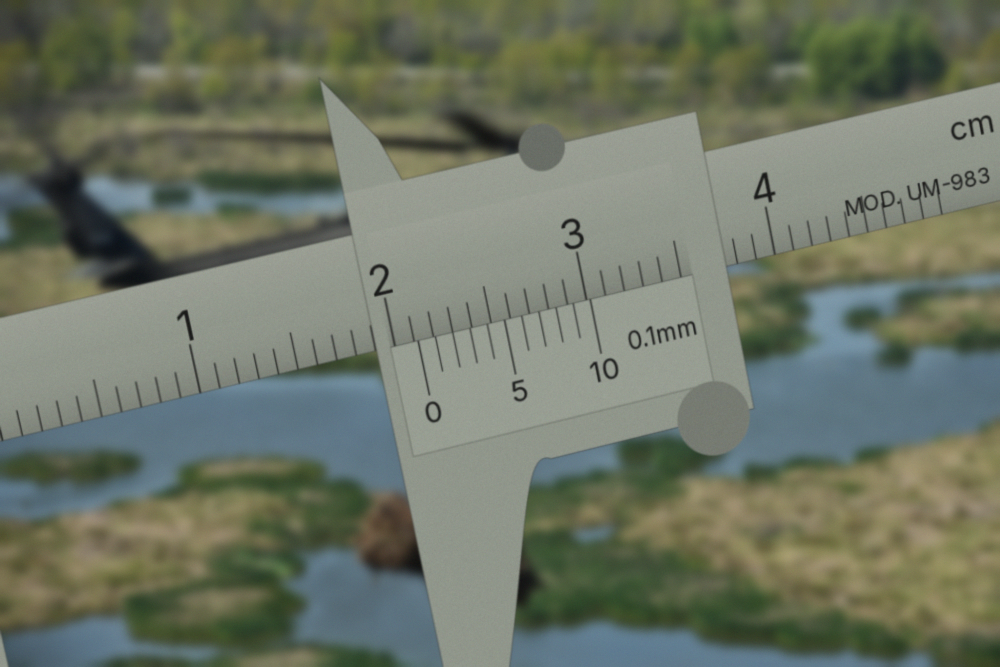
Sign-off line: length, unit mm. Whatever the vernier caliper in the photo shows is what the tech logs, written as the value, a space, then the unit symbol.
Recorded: 21.2 mm
